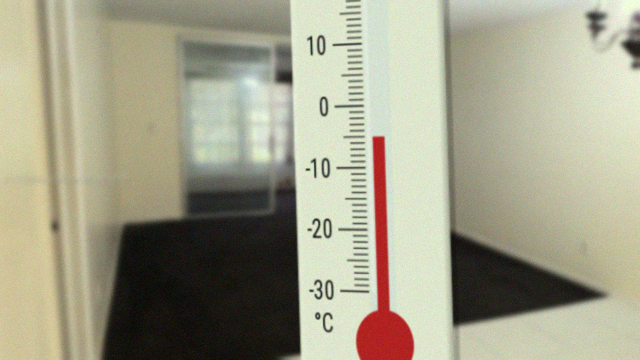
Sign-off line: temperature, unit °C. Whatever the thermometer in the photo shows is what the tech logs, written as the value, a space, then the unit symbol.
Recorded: -5 °C
